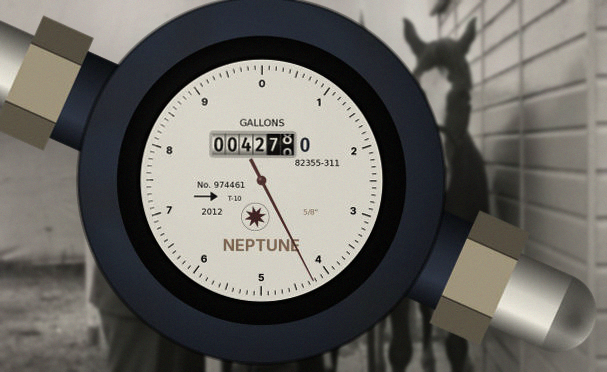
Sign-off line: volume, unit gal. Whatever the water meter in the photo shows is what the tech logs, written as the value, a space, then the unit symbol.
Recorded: 42784.2 gal
